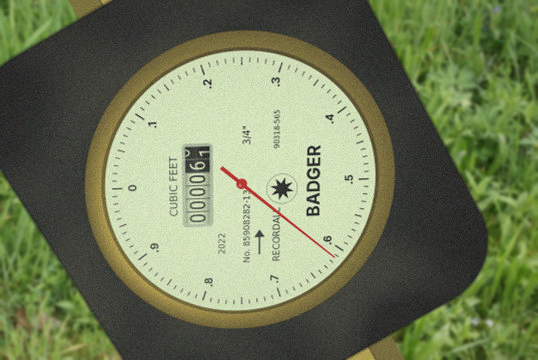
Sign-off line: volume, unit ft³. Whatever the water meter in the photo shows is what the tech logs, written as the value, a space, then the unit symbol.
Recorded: 60.61 ft³
